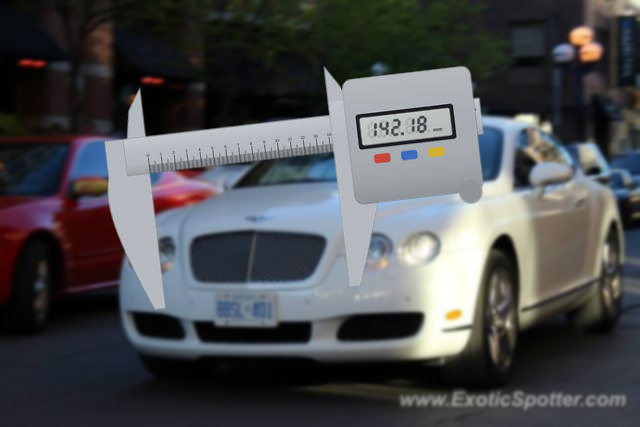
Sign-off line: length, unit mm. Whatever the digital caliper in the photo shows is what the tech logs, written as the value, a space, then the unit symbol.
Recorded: 142.18 mm
